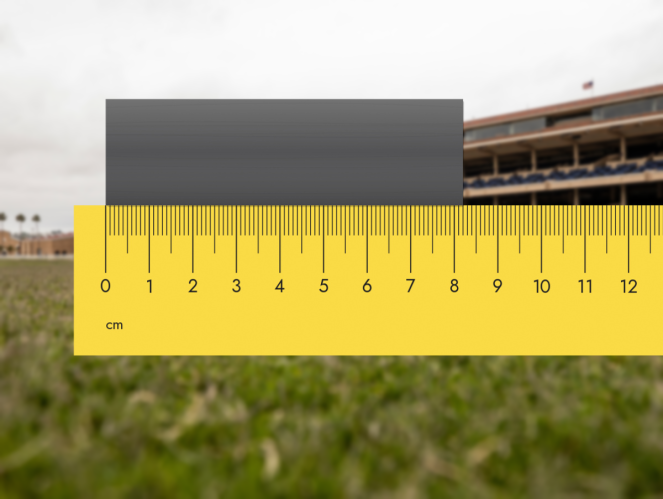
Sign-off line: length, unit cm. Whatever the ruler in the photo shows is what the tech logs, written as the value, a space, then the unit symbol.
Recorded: 8.2 cm
